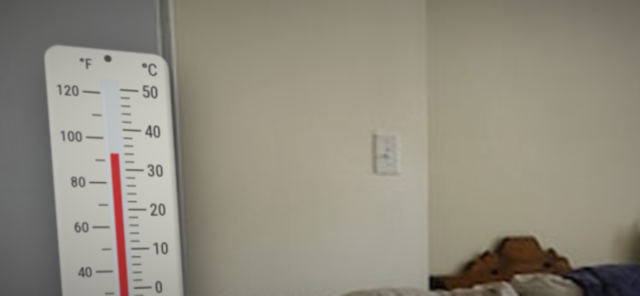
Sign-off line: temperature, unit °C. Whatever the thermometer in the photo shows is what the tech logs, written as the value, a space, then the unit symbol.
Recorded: 34 °C
